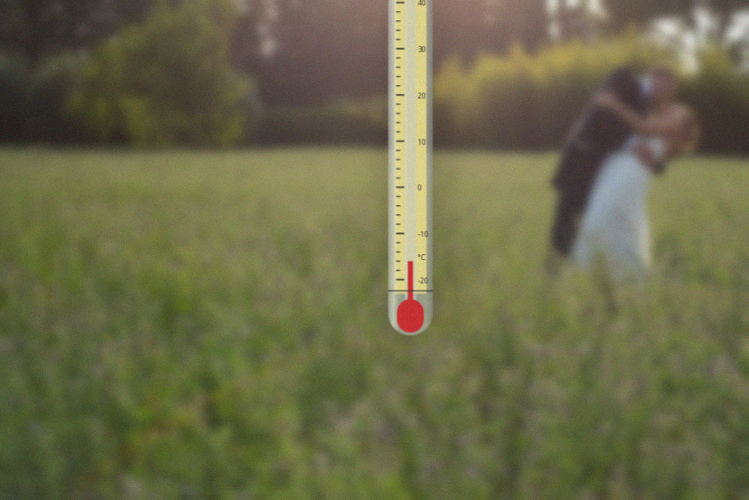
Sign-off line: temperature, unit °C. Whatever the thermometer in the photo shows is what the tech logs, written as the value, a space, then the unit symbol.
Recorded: -16 °C
